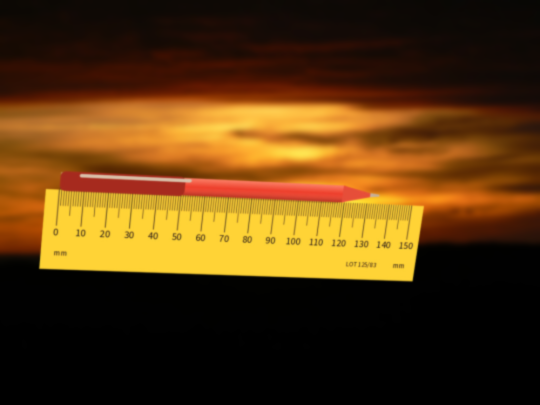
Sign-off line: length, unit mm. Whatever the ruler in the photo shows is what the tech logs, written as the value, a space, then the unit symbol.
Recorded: 135 mm
